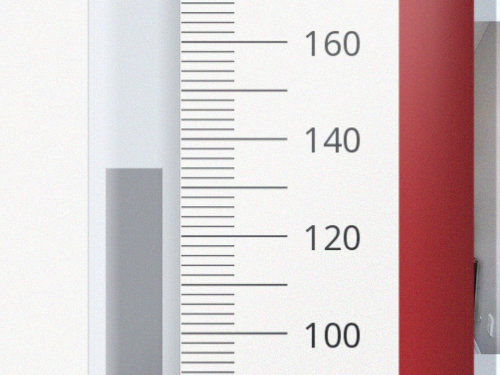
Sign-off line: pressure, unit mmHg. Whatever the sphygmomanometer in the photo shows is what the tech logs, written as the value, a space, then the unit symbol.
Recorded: 134 mmHg
